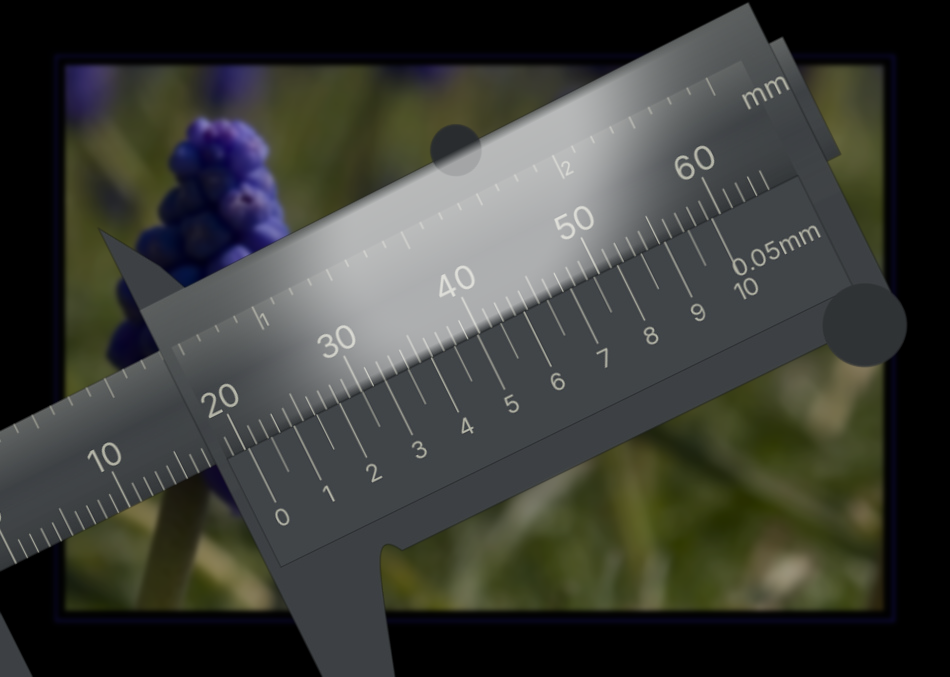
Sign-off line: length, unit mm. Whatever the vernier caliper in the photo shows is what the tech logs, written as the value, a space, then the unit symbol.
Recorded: 20.3 mm
